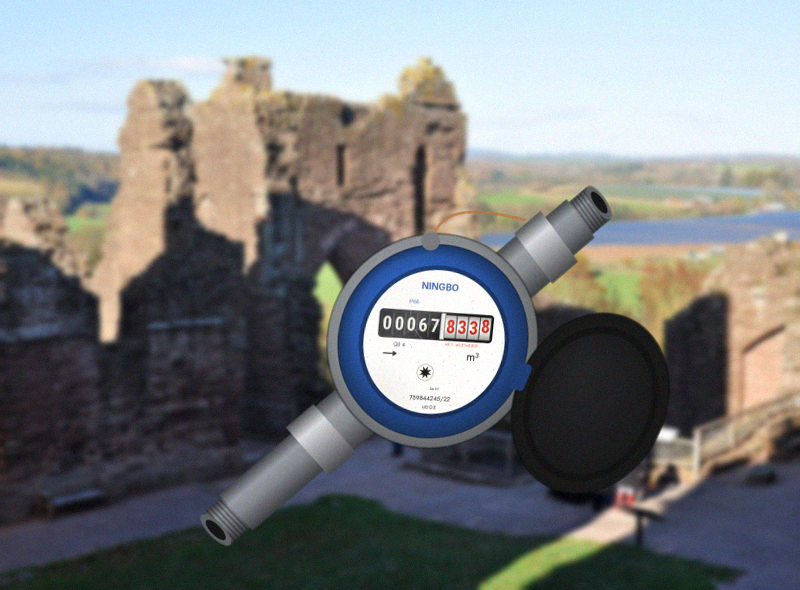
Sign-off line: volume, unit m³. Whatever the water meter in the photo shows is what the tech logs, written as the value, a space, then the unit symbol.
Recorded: 67.8338 m³
